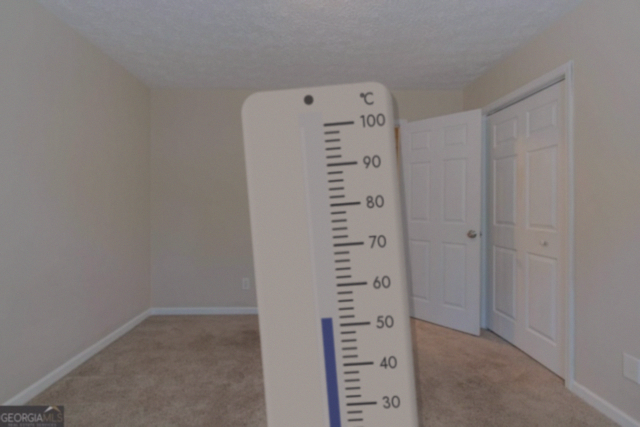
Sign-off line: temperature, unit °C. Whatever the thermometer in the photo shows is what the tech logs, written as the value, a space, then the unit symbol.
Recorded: 52 °C
